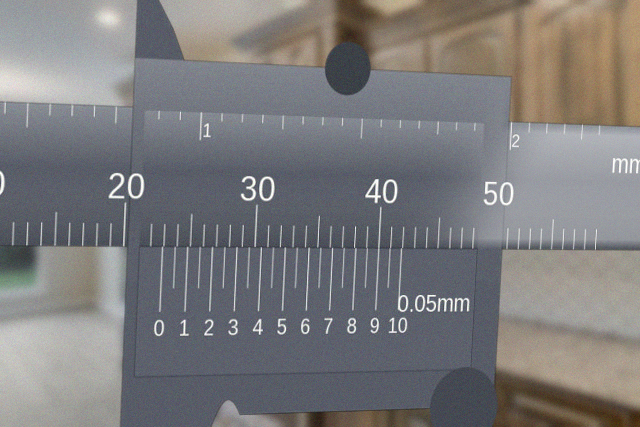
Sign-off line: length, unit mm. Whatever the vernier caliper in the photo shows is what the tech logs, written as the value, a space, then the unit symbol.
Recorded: 22.9 mm
